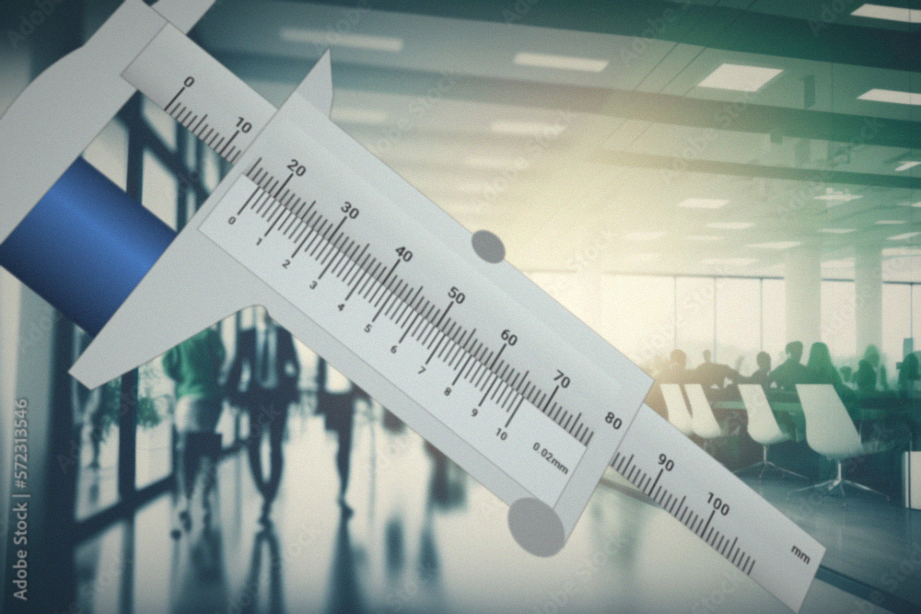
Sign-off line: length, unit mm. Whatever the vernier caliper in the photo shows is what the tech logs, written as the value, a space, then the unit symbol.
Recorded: 17.4 mm
